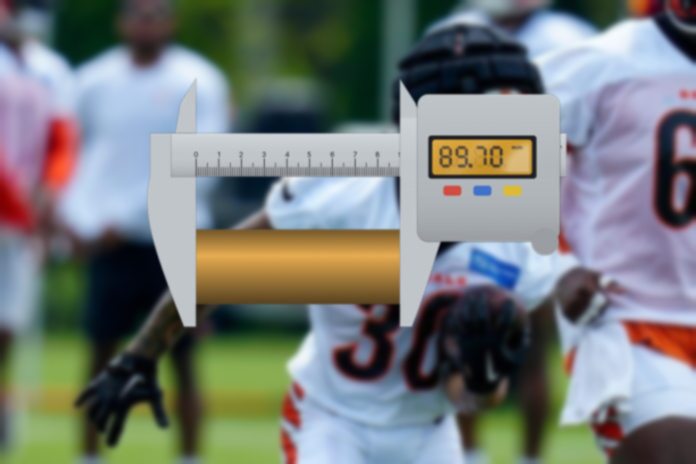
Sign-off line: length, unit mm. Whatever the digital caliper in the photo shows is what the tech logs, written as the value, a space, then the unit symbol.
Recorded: 89.70 mm
